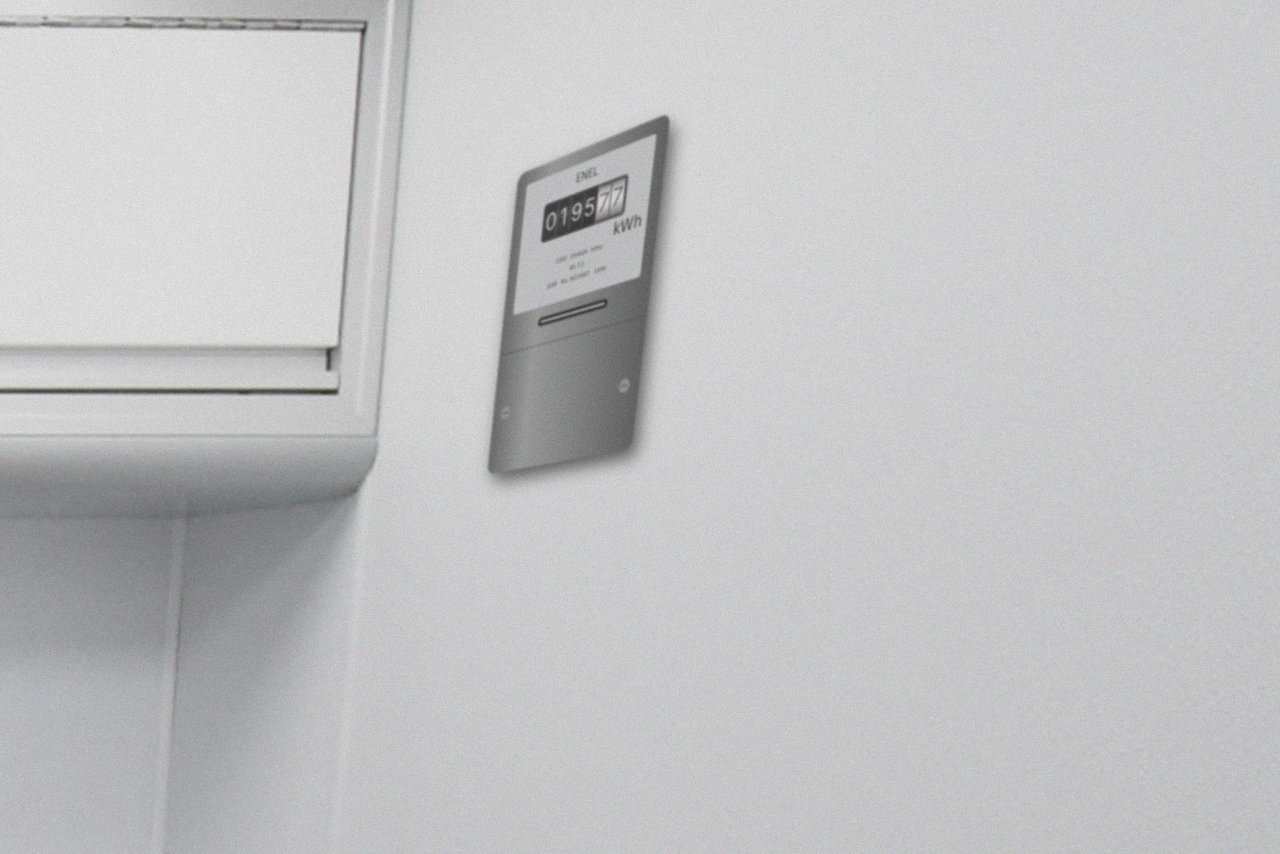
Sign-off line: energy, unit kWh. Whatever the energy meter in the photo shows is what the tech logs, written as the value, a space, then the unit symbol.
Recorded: 195.77 kWh
